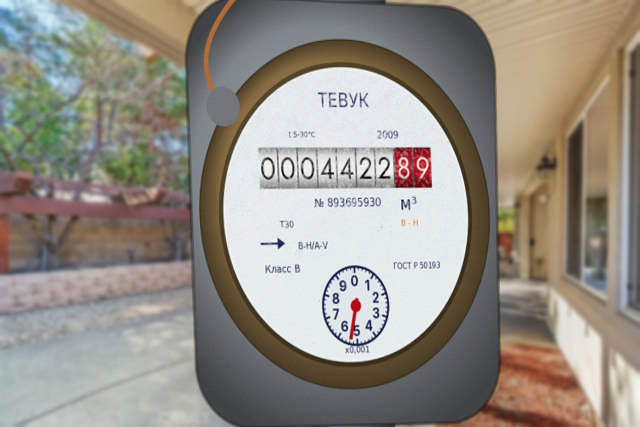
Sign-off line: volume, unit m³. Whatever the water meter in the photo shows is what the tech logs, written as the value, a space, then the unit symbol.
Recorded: 4422.895 m³
